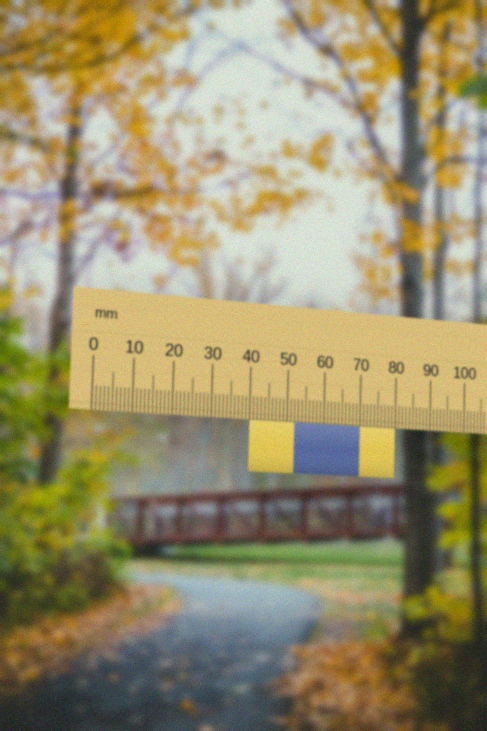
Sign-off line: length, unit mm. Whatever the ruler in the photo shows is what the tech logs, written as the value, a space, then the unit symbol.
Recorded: 40 mm
